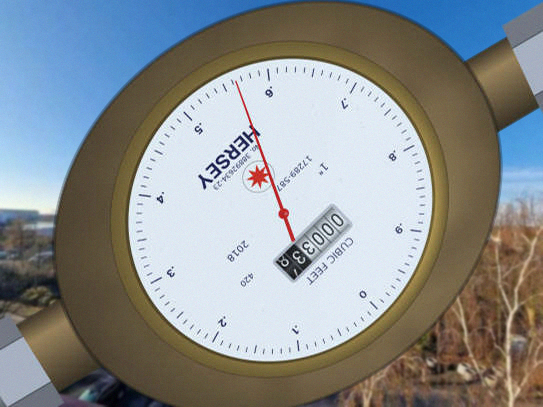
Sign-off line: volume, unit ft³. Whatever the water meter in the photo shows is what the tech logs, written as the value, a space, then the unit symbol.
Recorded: 337.56 ft³
